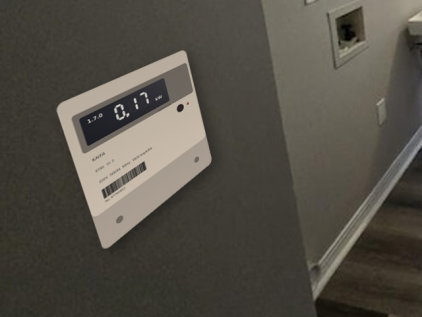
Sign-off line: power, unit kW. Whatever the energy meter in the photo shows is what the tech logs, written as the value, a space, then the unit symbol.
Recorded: 0.17 kW
